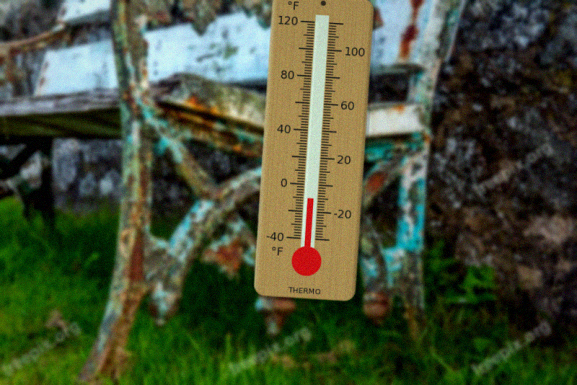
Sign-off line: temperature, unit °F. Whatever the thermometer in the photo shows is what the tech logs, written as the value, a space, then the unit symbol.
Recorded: -10 °F
